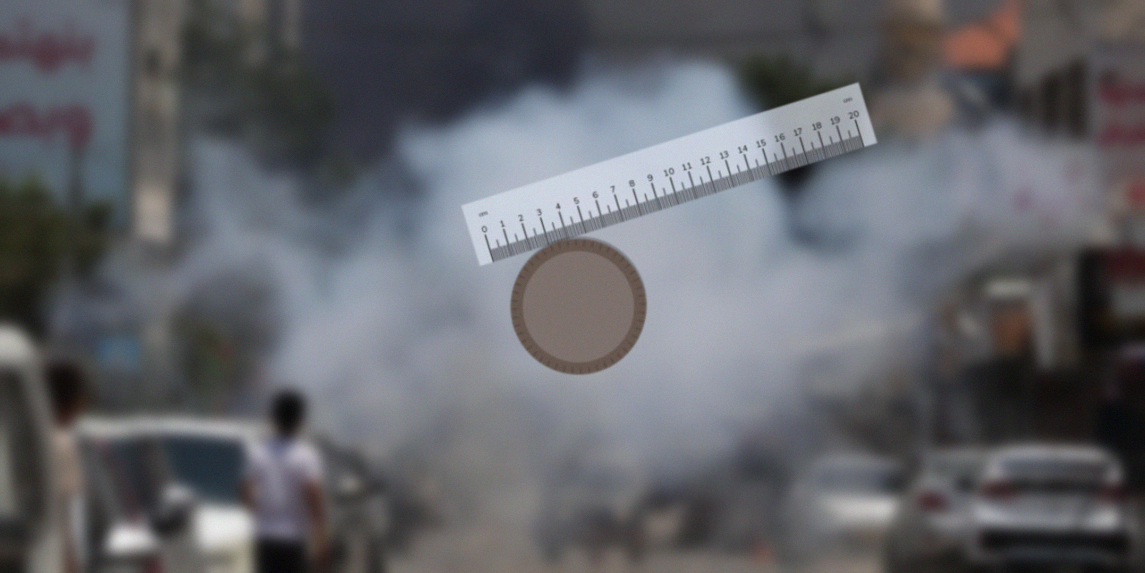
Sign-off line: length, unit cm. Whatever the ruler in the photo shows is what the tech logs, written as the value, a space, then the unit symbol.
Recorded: 7 cm
